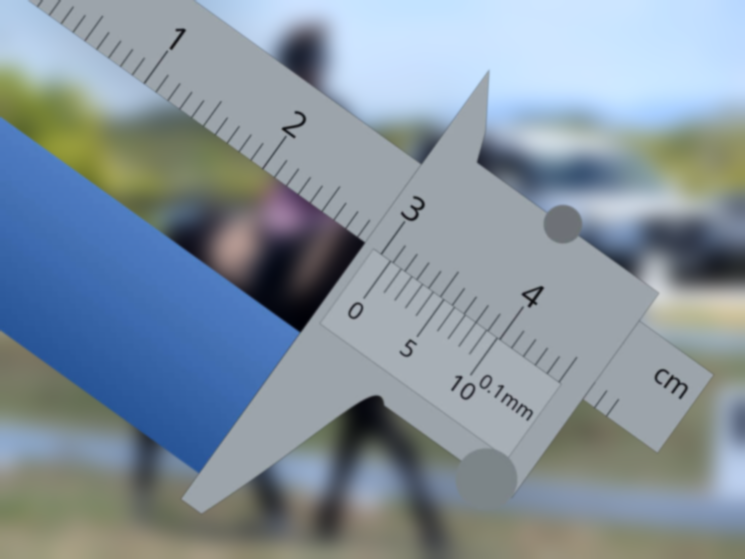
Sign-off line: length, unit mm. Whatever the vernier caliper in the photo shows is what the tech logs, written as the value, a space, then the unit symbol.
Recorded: 30.8 mm
